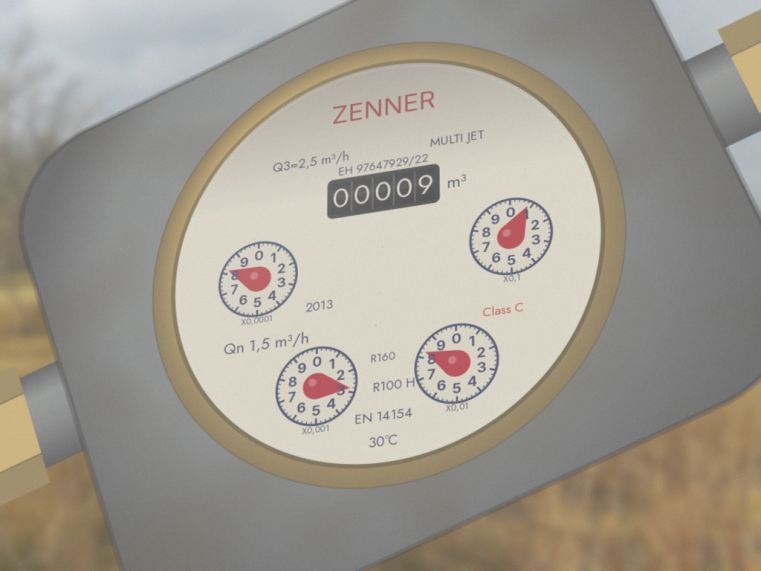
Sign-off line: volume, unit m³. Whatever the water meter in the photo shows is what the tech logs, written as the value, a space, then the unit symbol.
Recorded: 9.0828 m³
